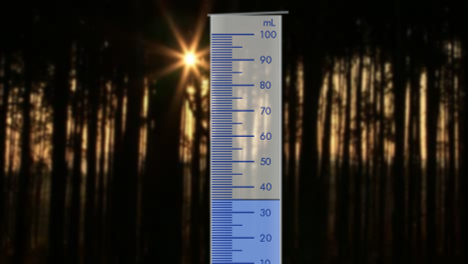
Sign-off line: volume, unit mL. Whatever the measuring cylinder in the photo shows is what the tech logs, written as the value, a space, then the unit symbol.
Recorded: 35 mL
